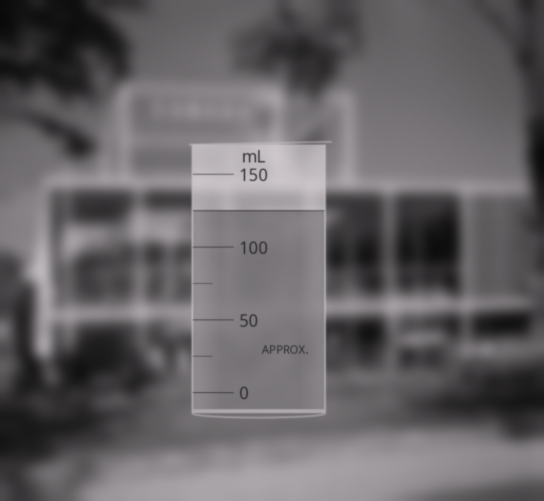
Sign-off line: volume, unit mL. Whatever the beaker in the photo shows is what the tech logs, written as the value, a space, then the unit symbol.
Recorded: 125 mL
